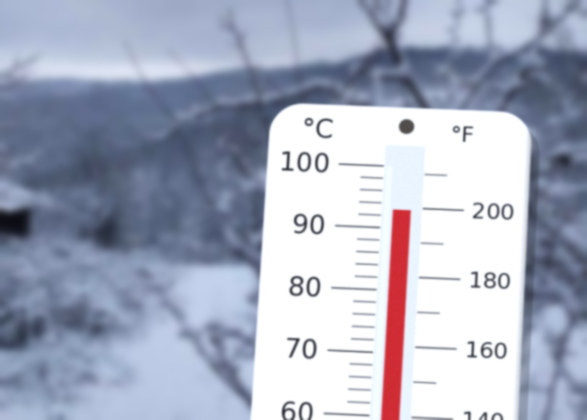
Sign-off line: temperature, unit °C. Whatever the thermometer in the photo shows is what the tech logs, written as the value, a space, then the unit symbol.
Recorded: 93 °C
